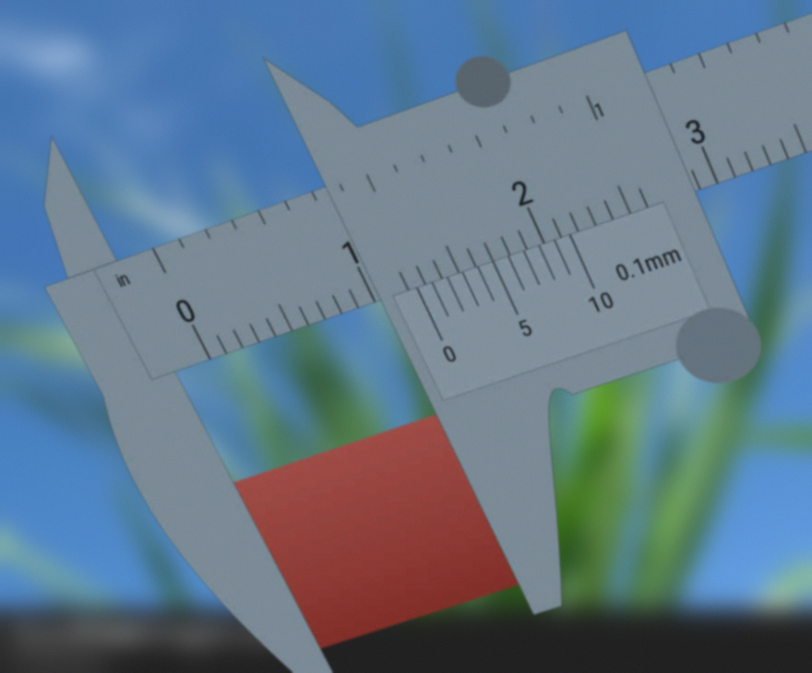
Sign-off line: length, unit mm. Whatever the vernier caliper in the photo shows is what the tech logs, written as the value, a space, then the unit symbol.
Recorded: 12.5 mm
